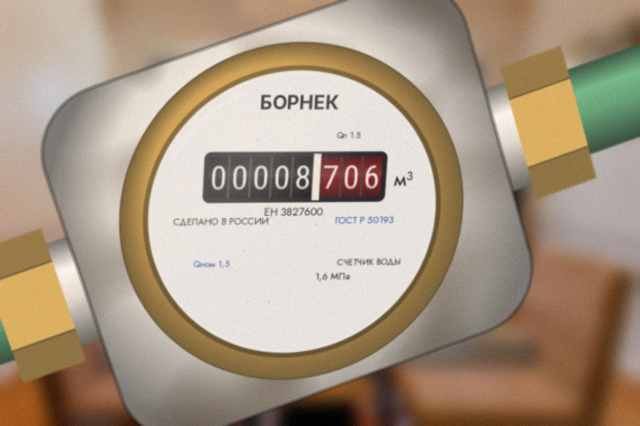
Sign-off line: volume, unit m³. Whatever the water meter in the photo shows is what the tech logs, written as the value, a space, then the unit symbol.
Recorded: 8.706 m³
